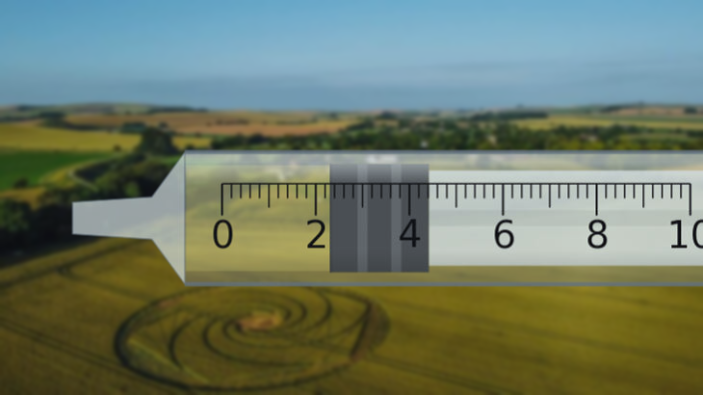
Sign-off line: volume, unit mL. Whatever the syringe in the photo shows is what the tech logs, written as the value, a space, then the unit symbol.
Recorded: 2.3 mL
